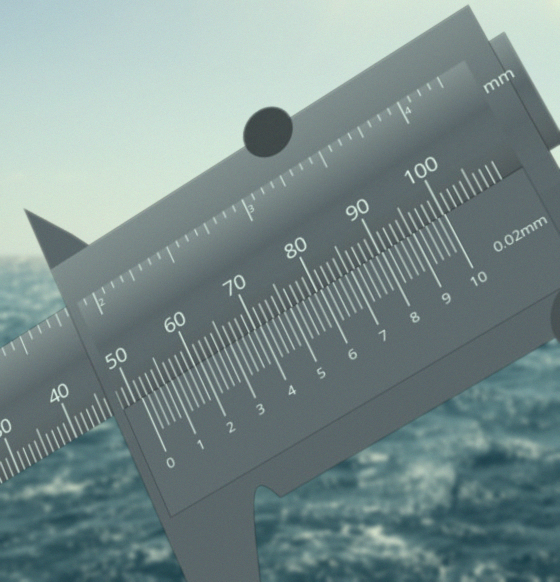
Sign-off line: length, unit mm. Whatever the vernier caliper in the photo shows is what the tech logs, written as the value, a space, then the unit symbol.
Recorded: 51.2 mm
